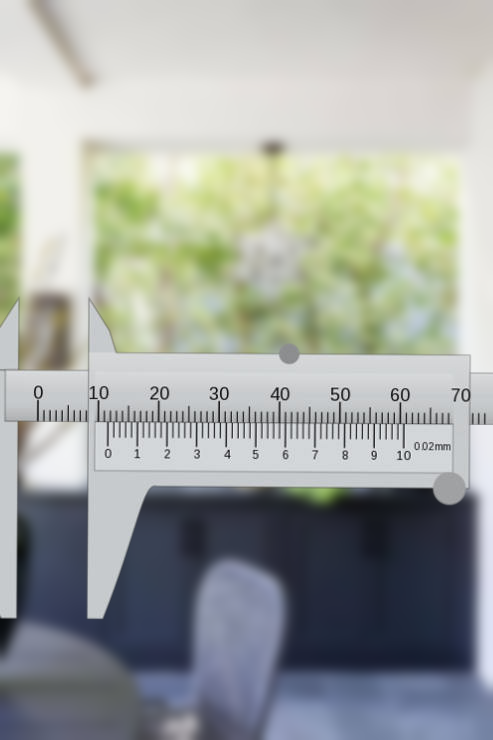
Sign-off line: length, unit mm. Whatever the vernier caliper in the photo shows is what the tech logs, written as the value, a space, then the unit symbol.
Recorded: 11.6 mm
